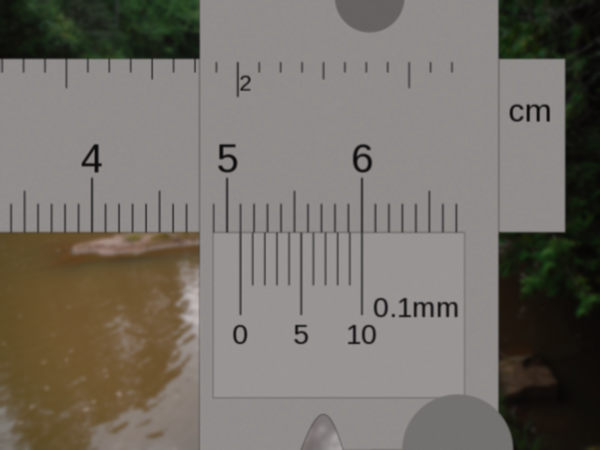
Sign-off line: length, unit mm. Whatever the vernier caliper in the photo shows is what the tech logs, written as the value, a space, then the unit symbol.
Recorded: 51.0 mm
